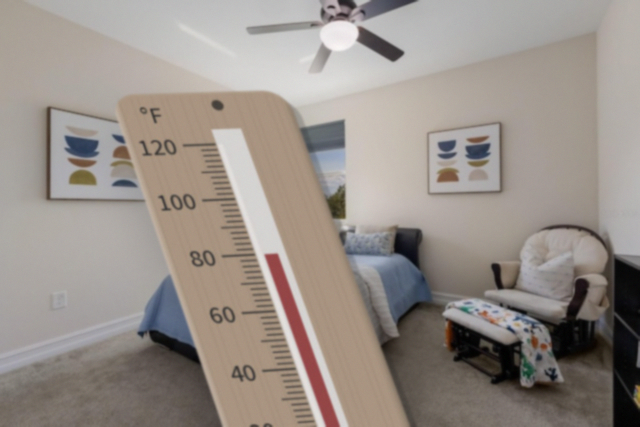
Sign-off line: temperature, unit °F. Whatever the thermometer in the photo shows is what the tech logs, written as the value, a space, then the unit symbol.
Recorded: 80 °F
